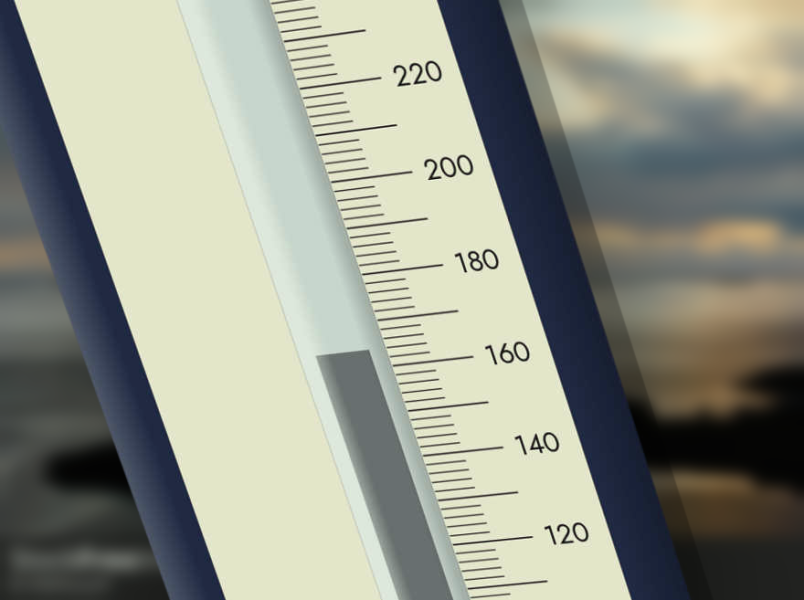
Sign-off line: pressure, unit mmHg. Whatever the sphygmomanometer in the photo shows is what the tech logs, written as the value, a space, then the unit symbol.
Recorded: 164 mmHg
